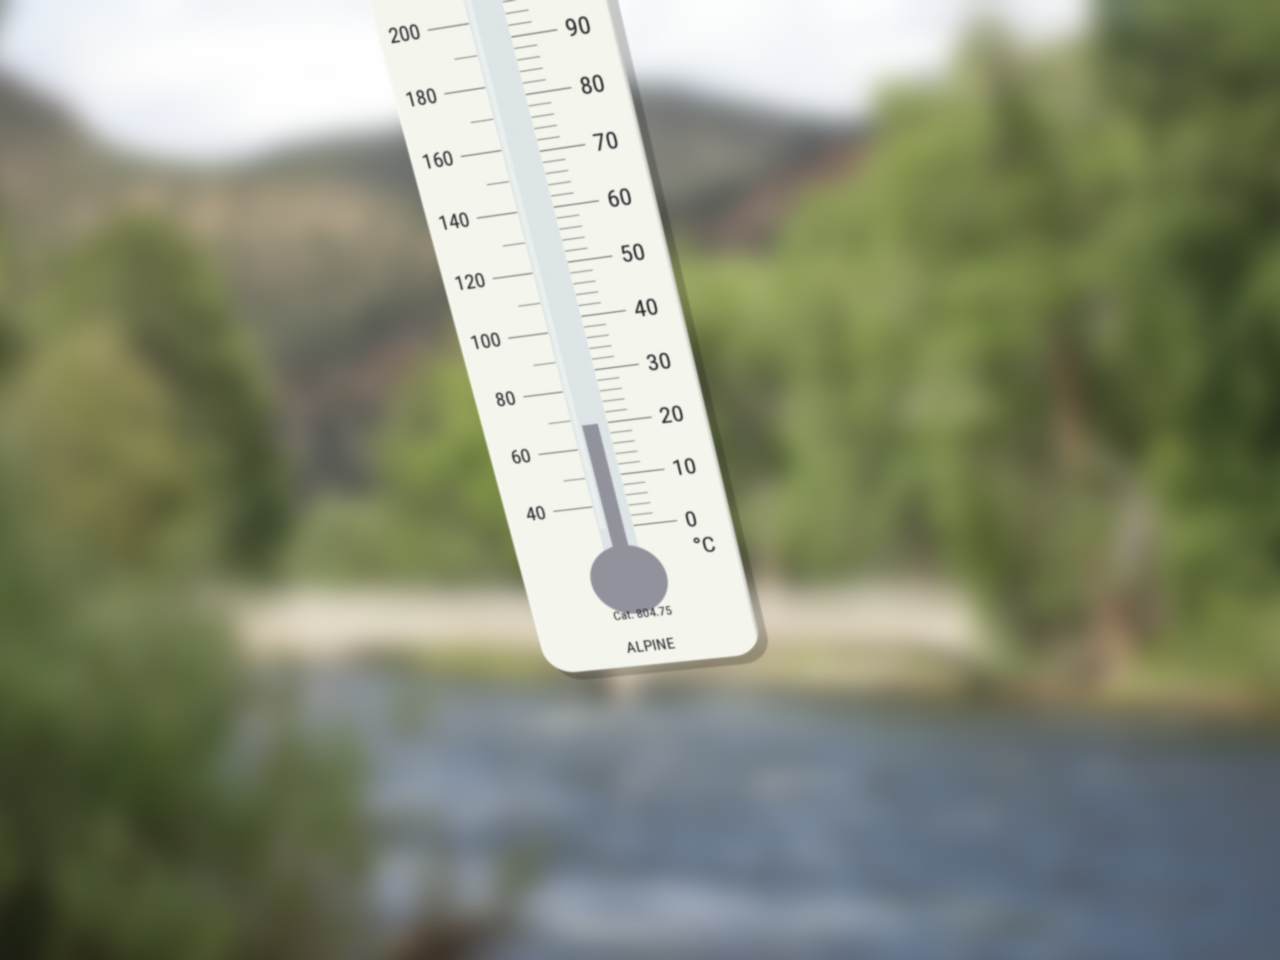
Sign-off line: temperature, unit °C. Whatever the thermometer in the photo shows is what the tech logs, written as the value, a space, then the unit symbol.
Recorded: 20 °C
